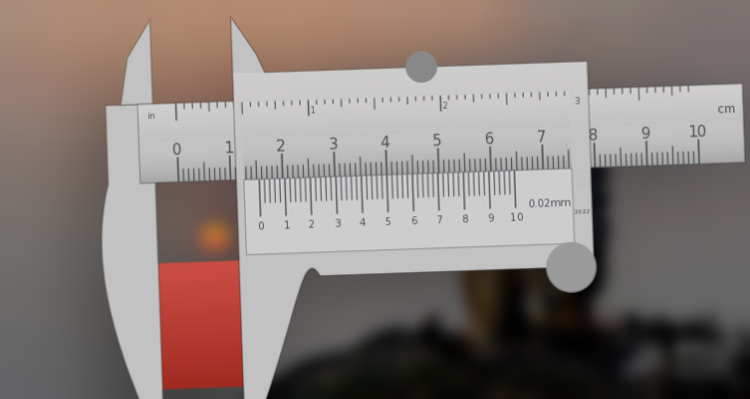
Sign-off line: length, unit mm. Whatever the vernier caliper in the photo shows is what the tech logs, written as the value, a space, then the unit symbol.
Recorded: 15.5 mm
